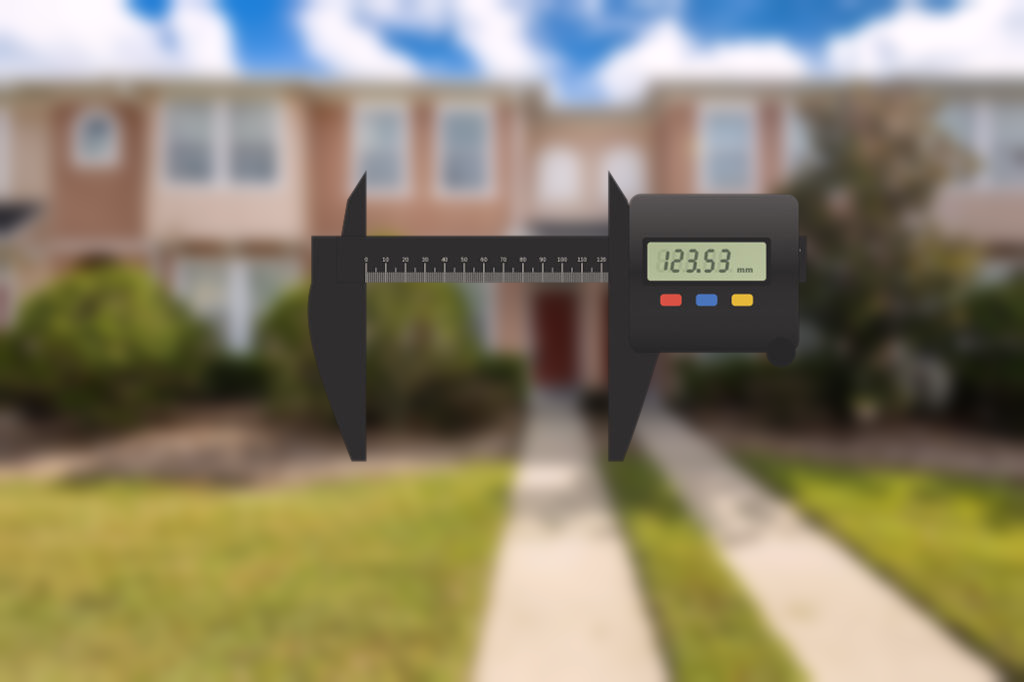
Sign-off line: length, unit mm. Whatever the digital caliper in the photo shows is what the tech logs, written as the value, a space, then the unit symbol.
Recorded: 123.53 mm
